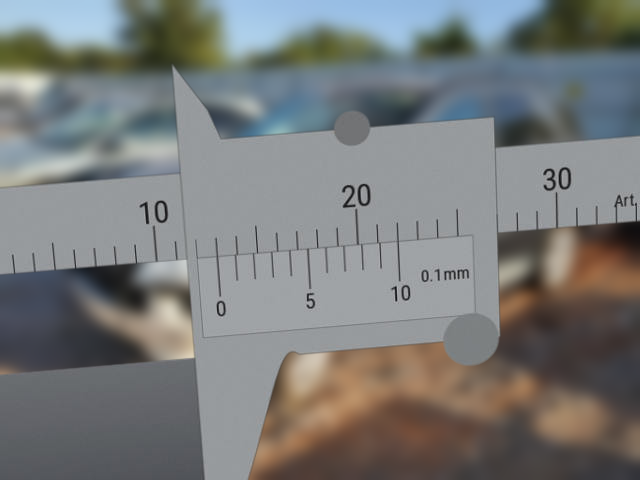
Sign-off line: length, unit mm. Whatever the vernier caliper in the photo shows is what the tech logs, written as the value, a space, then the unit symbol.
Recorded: 13.0 mm
